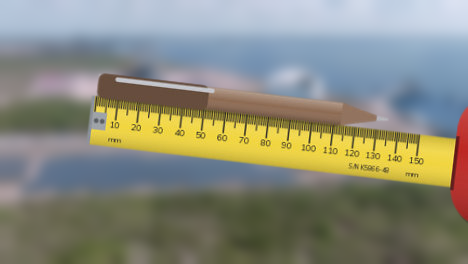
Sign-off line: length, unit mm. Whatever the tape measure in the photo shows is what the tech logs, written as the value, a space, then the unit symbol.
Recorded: 135 mm
